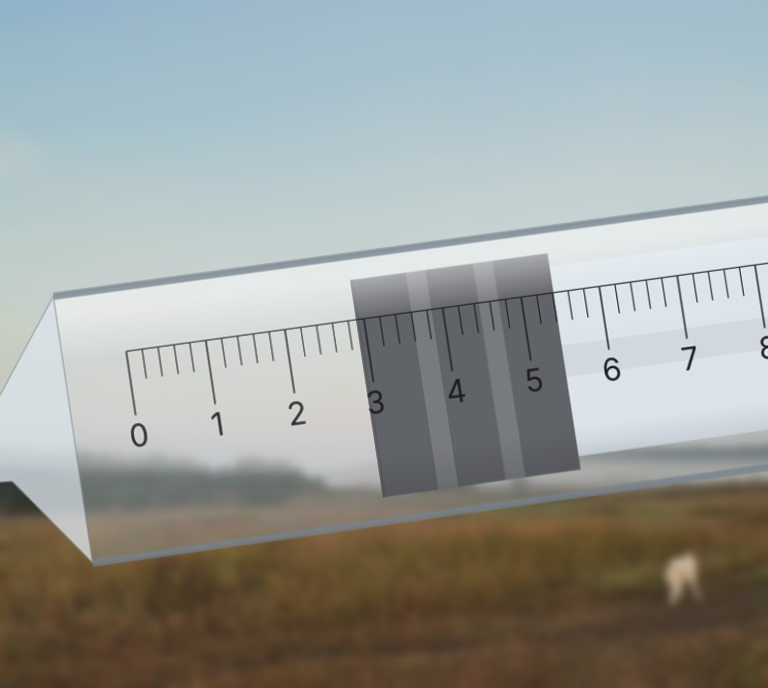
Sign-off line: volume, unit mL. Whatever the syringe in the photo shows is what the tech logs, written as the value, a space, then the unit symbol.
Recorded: 2.9 mL
